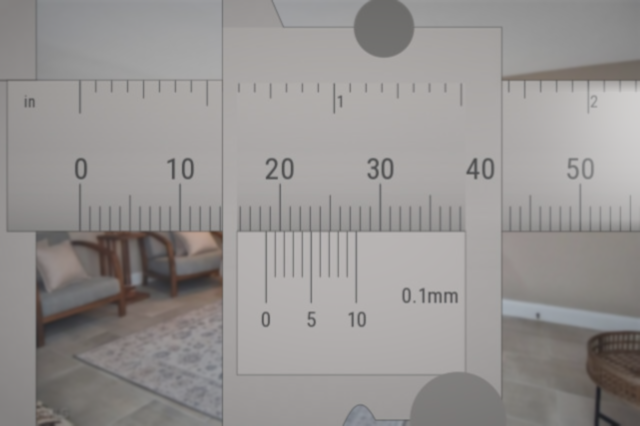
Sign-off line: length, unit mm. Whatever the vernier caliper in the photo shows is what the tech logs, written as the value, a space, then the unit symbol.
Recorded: 18.6 mm
